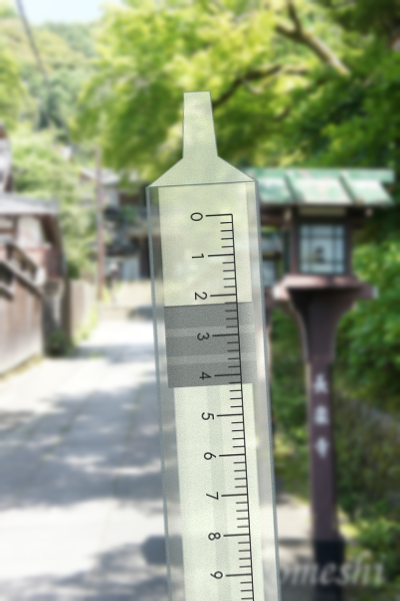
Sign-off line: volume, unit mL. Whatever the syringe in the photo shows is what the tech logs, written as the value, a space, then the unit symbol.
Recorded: 2.2 mL
